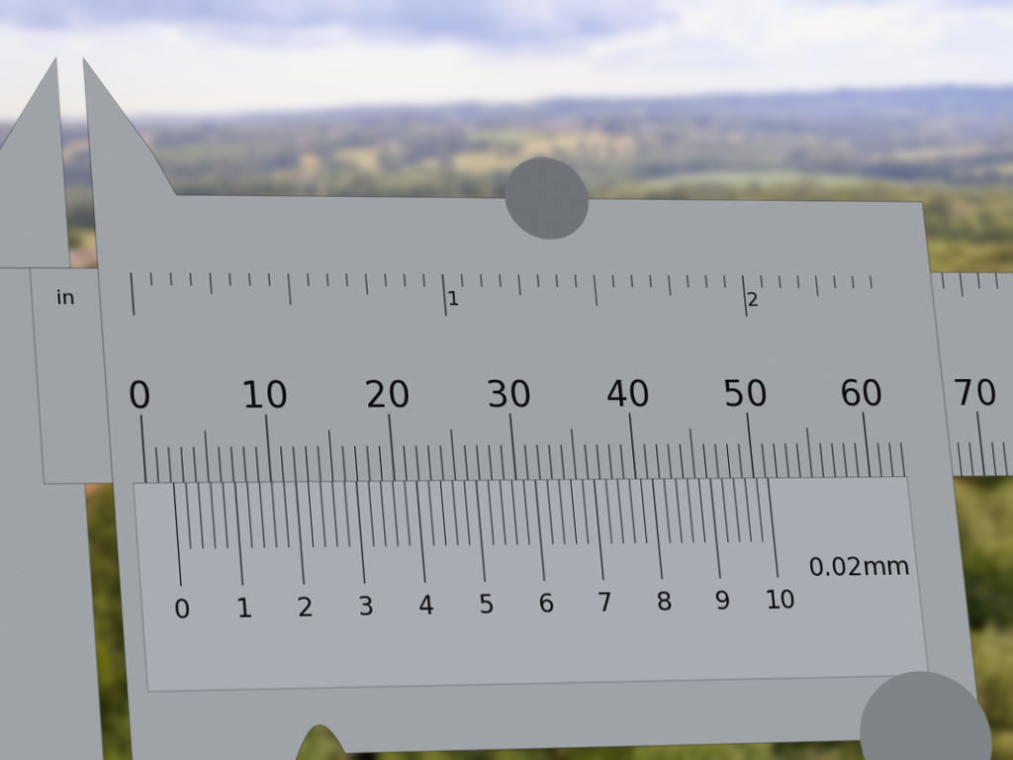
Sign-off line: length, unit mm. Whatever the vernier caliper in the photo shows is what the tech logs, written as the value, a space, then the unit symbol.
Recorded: 2.2 mm
